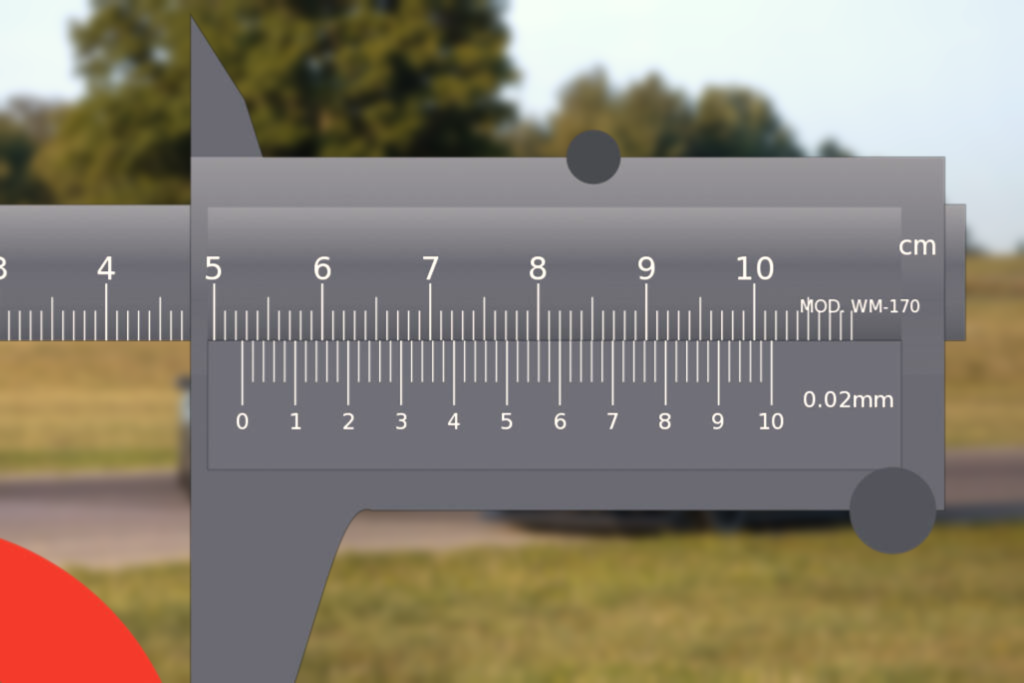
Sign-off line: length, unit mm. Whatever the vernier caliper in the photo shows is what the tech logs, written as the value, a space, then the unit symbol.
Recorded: 52.6 mm
